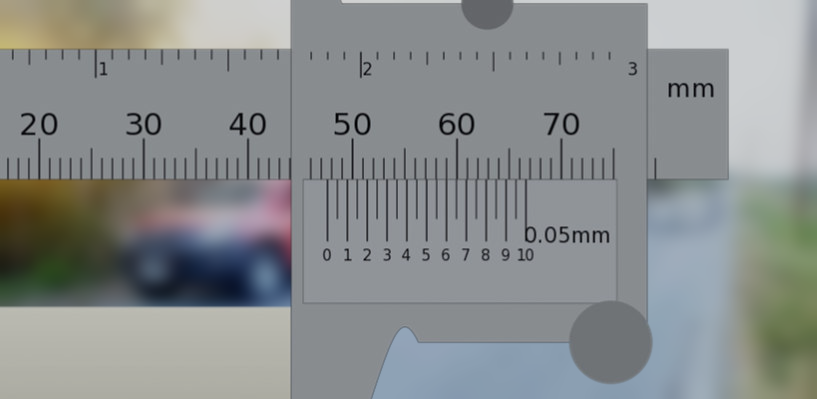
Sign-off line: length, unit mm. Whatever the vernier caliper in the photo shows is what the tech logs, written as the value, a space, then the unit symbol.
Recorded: 47.6 mm
